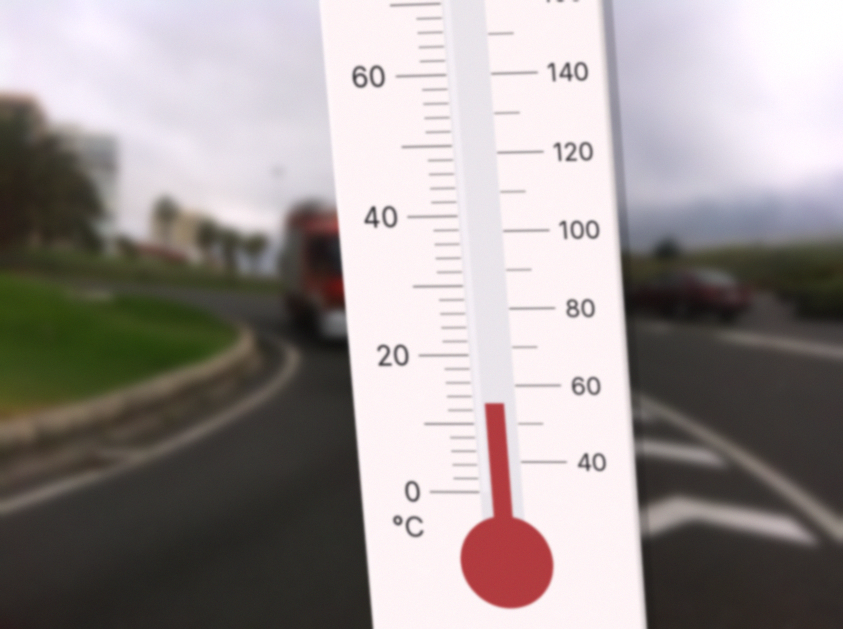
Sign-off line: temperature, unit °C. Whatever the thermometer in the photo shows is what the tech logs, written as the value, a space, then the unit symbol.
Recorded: 13 °C
